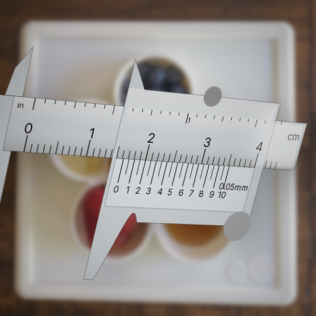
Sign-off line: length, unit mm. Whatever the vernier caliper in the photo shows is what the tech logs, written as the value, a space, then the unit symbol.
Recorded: 16.2 mm
